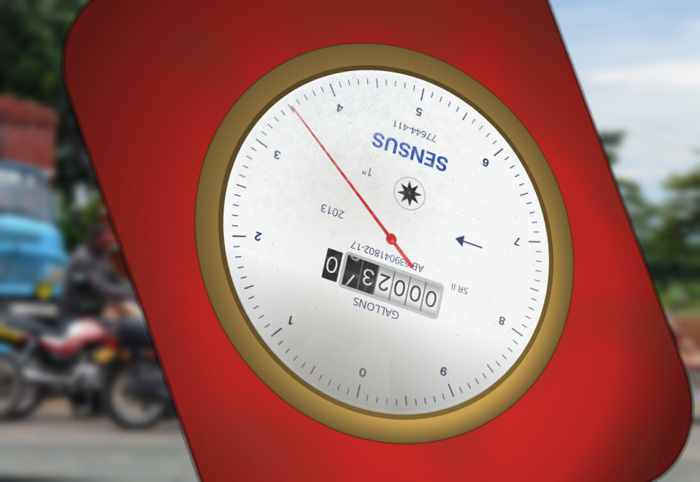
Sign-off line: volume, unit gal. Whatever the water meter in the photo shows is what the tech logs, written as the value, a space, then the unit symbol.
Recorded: 2373.5 gal
